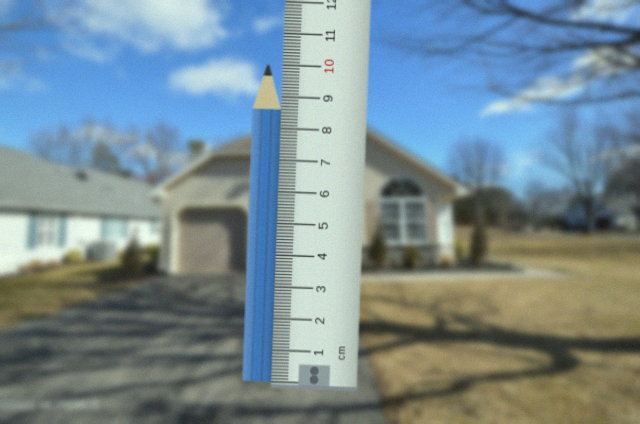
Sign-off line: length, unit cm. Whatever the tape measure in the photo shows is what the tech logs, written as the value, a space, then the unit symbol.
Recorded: 10 cm
